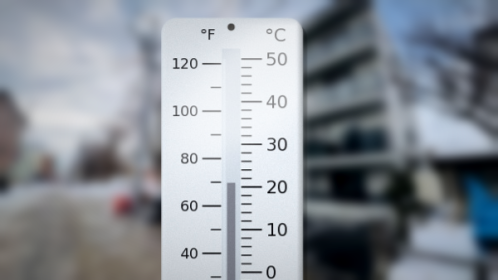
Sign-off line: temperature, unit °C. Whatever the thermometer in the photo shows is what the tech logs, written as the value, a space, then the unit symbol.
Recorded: 21 °C
